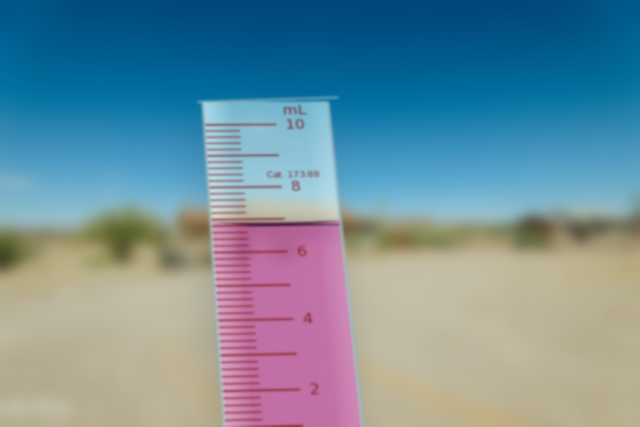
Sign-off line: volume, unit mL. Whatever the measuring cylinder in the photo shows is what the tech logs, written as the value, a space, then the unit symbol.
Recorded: 6.8 mL
